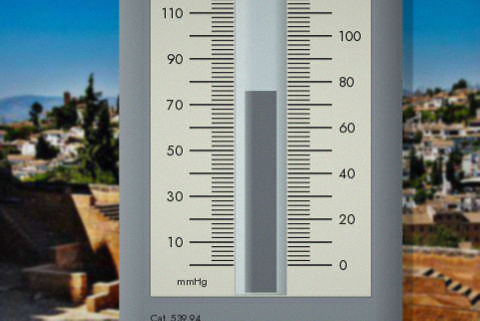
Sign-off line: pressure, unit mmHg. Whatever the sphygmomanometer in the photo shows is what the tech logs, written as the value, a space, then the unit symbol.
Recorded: 76 mmHg
